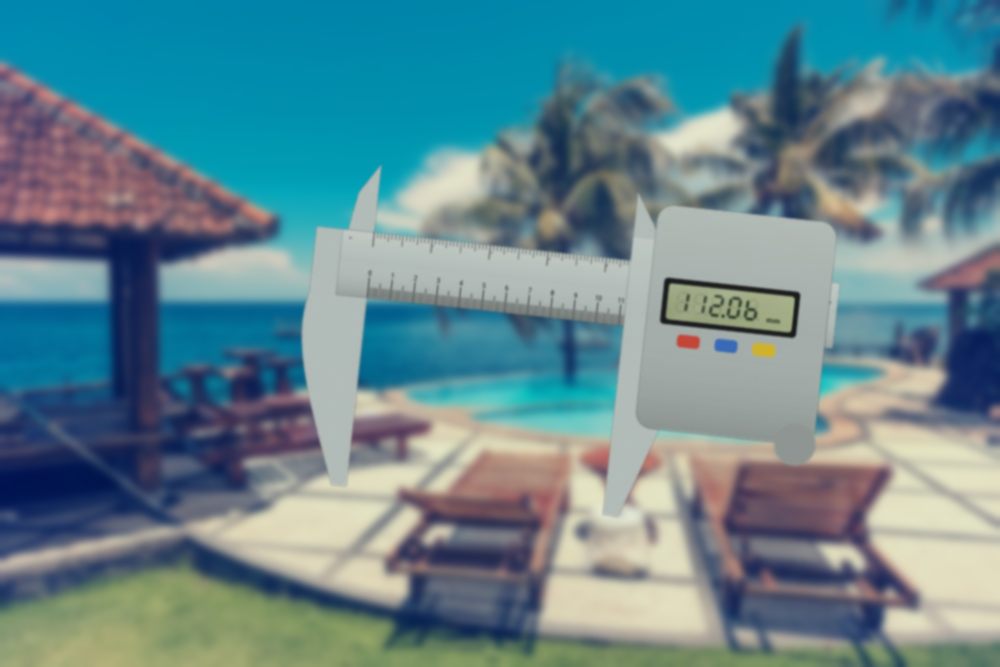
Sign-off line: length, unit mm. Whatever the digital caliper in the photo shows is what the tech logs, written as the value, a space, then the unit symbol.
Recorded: 112.06 mm
